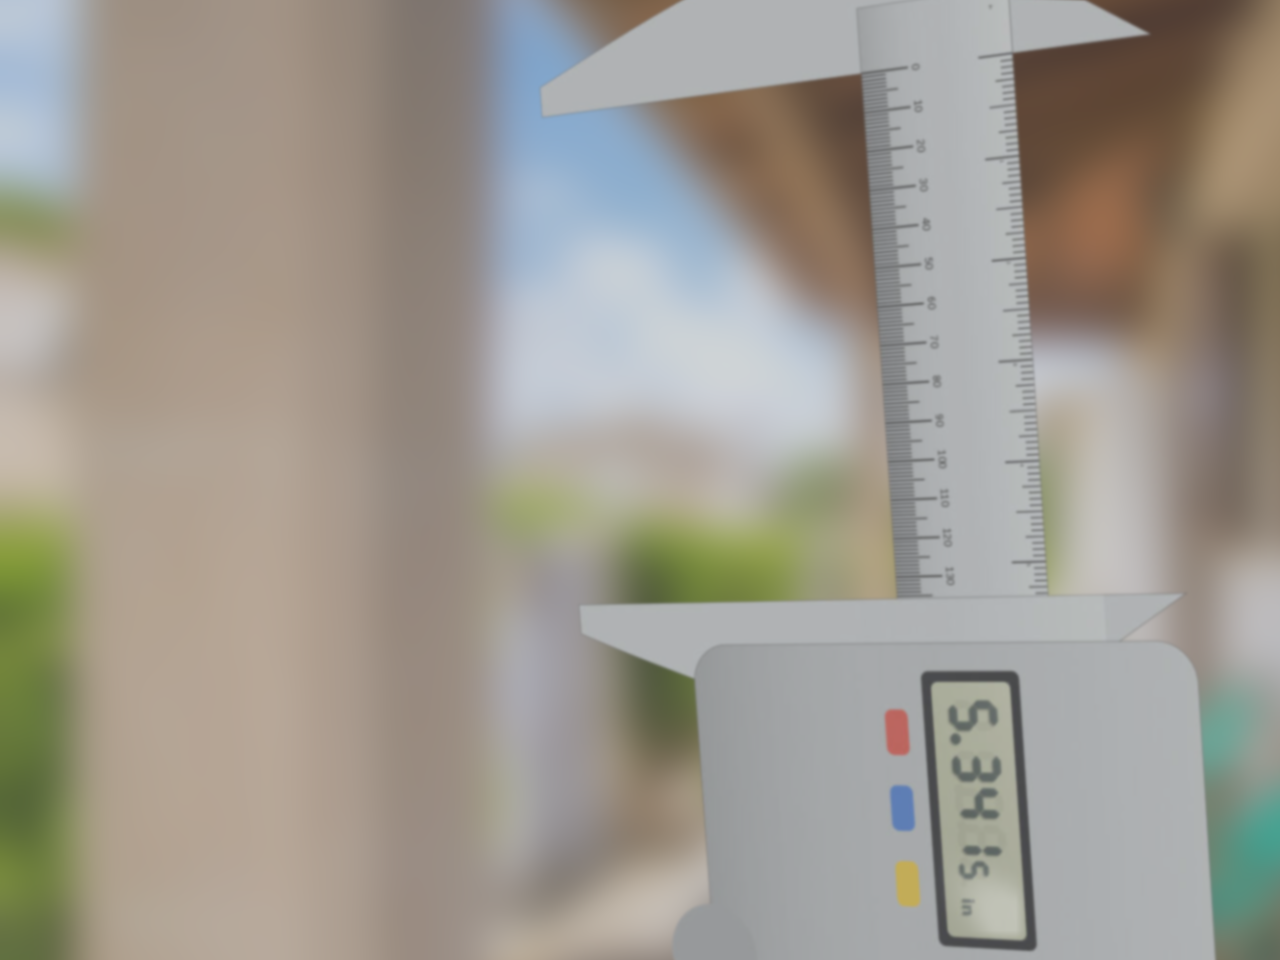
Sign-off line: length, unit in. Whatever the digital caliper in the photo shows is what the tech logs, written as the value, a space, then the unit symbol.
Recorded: 5.3415 in
